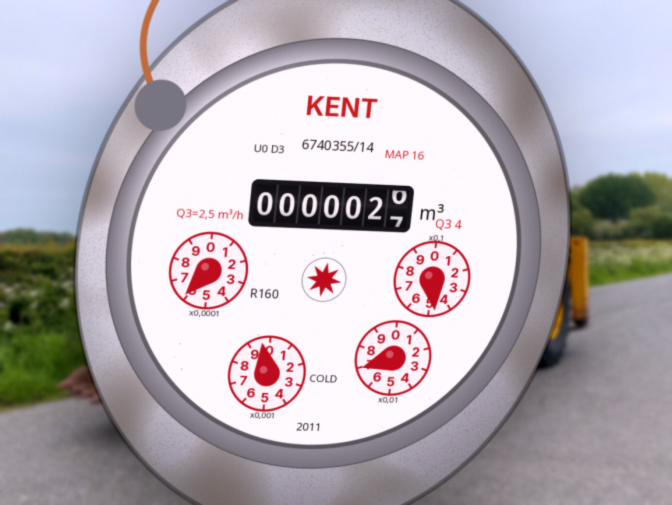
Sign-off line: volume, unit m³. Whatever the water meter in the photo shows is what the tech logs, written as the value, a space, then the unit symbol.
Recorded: 26.4696 m³
